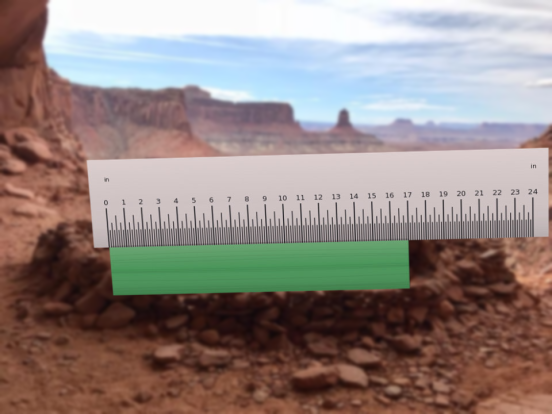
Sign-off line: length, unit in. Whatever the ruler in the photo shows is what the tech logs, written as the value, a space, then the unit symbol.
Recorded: 17 in
